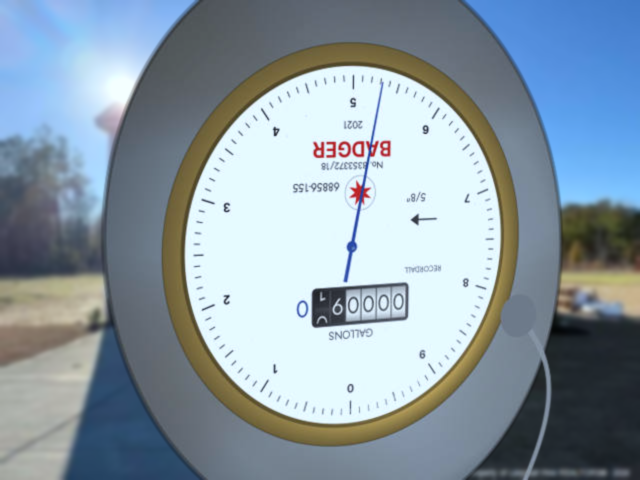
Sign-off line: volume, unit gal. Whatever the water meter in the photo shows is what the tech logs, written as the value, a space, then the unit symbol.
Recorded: 905.3 gal
